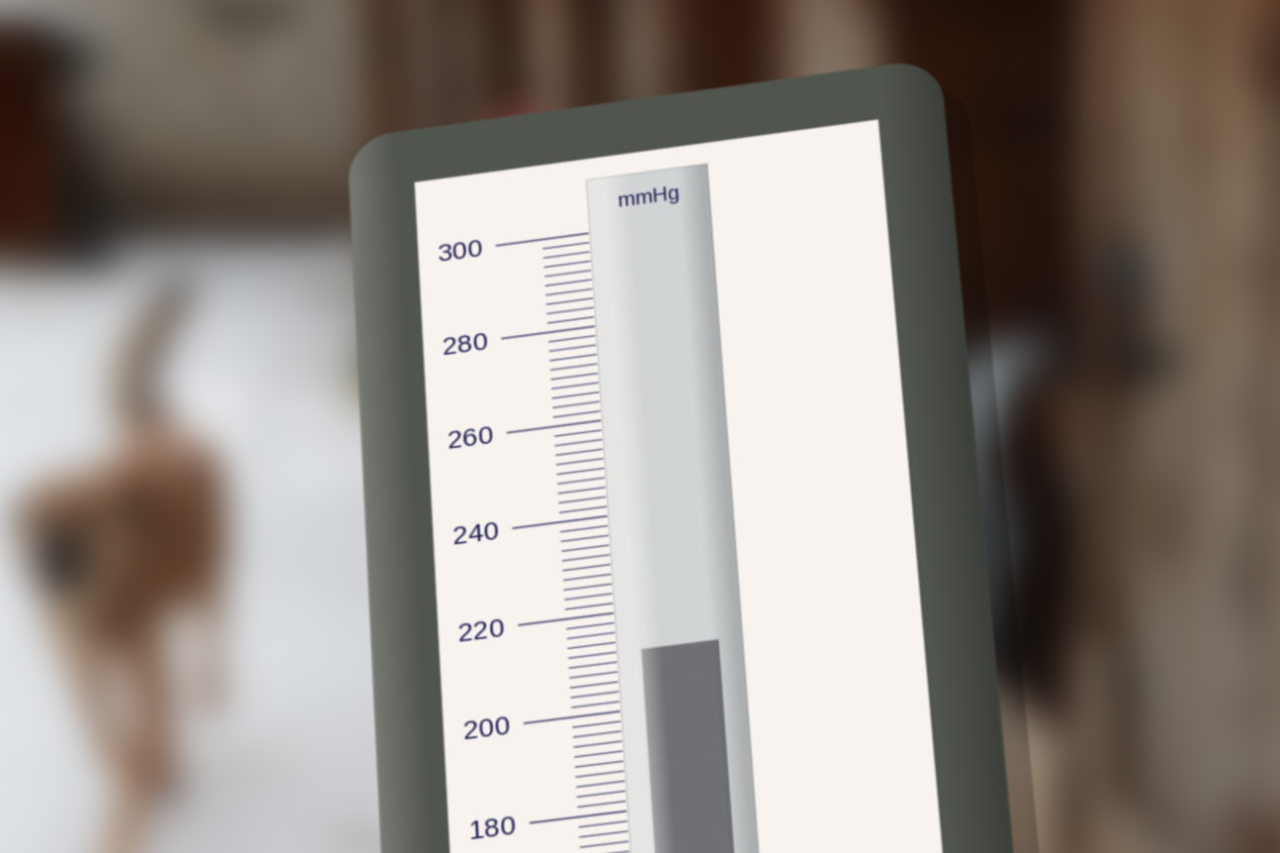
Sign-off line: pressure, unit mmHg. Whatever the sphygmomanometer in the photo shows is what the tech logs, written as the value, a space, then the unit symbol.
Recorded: 212 mmHg
